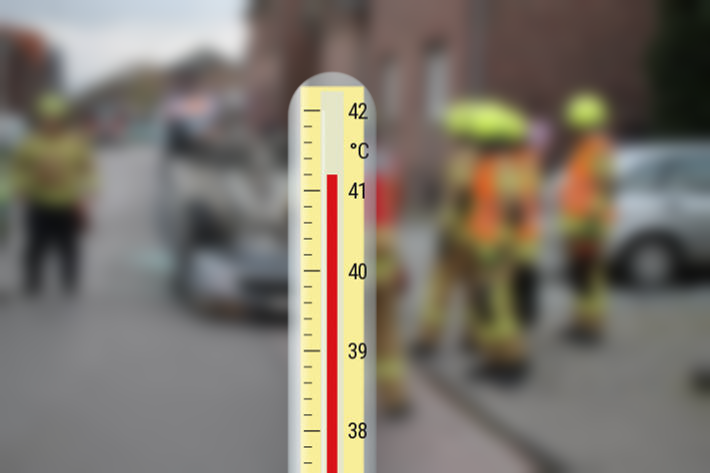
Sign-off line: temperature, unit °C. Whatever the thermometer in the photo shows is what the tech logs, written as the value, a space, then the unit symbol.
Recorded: 41.2 °C
